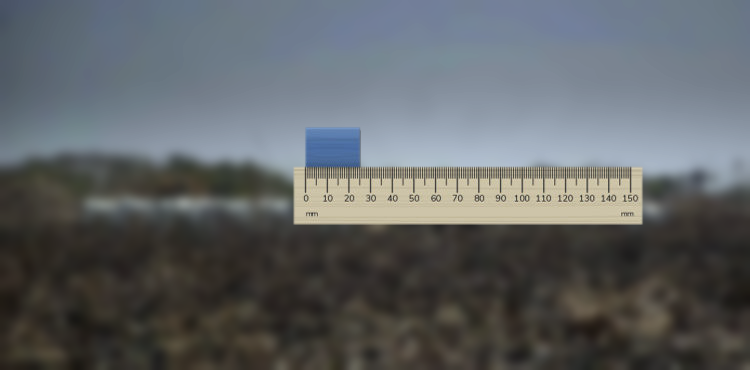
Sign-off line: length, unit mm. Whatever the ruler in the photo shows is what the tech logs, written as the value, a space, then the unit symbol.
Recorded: 25 mm
